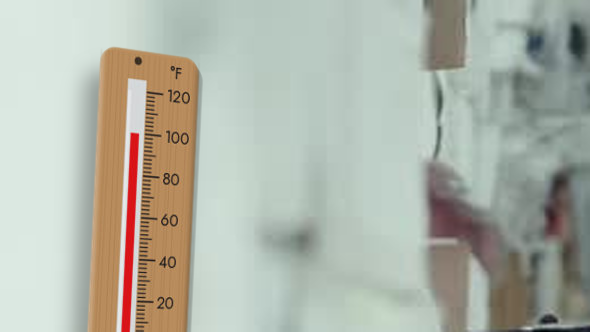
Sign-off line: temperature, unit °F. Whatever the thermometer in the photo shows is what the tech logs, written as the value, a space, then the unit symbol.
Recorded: 100 °F
